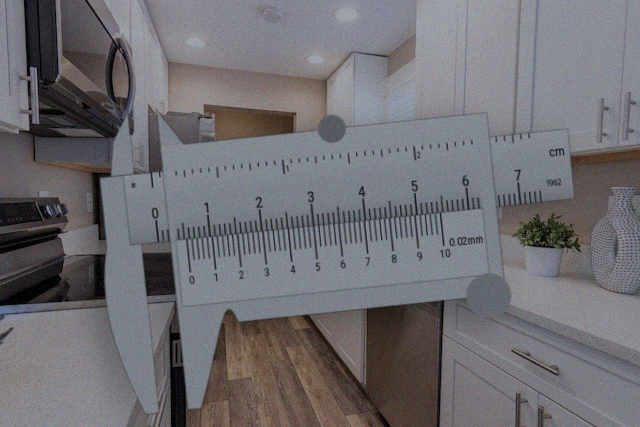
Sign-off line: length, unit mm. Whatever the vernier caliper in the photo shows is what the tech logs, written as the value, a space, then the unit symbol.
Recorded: 5.5 mm
